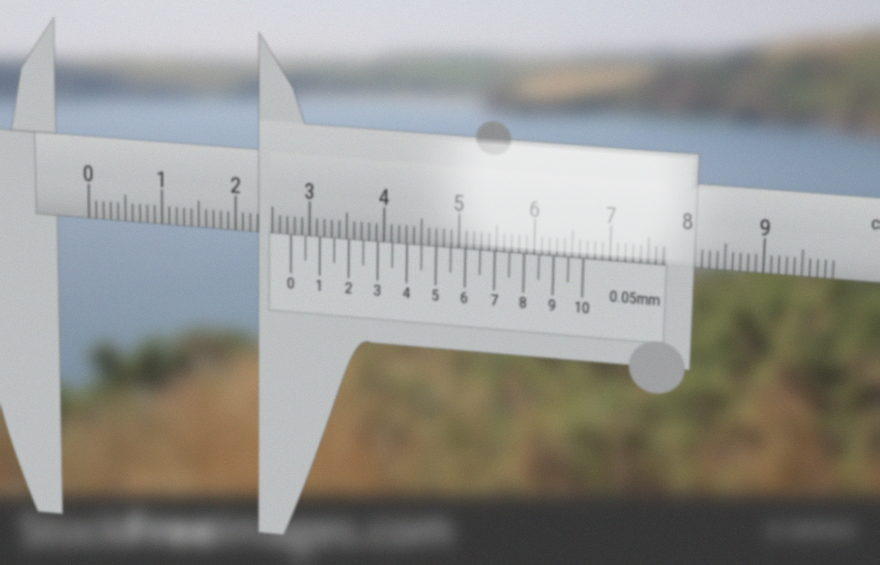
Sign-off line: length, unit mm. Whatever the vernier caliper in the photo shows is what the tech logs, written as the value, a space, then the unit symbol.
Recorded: 27.5 mm
